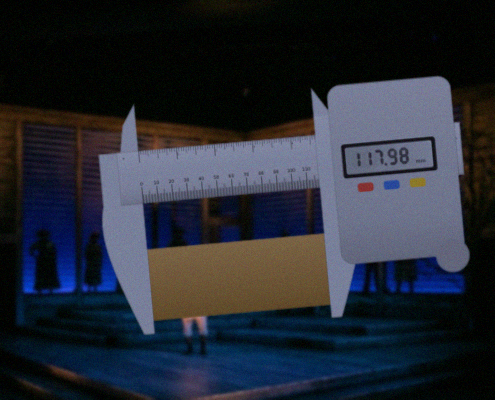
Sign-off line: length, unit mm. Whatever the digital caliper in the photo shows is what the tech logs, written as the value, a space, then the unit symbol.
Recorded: 117.98 mm
